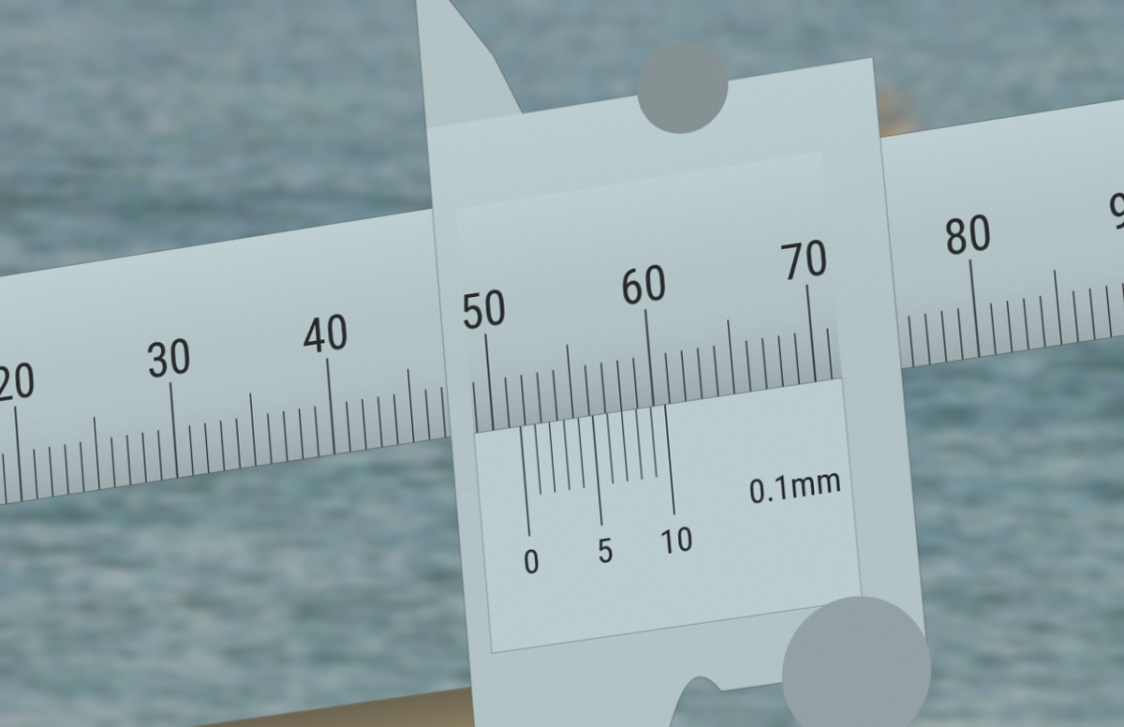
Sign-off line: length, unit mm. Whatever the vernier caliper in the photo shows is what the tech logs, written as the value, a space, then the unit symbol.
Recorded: 51.7 mm
